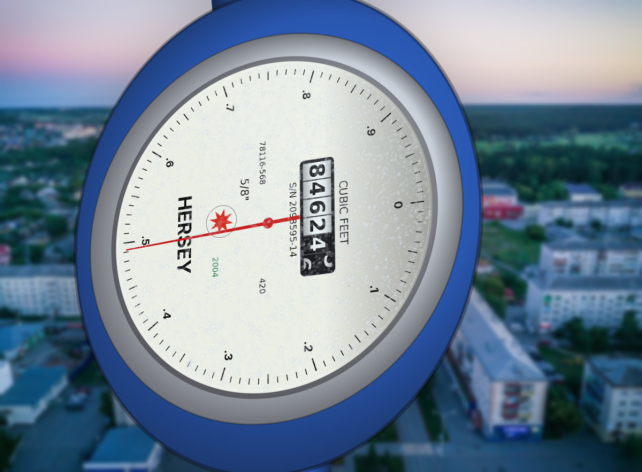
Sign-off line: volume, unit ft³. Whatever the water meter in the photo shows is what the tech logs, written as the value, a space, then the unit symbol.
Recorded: 846245.49 ft³
